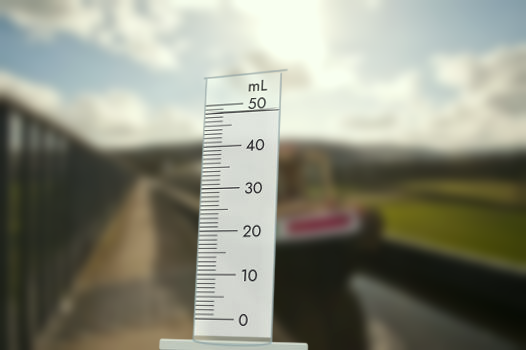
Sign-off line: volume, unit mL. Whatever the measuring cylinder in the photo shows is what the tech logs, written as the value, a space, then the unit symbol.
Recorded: 48 mL
